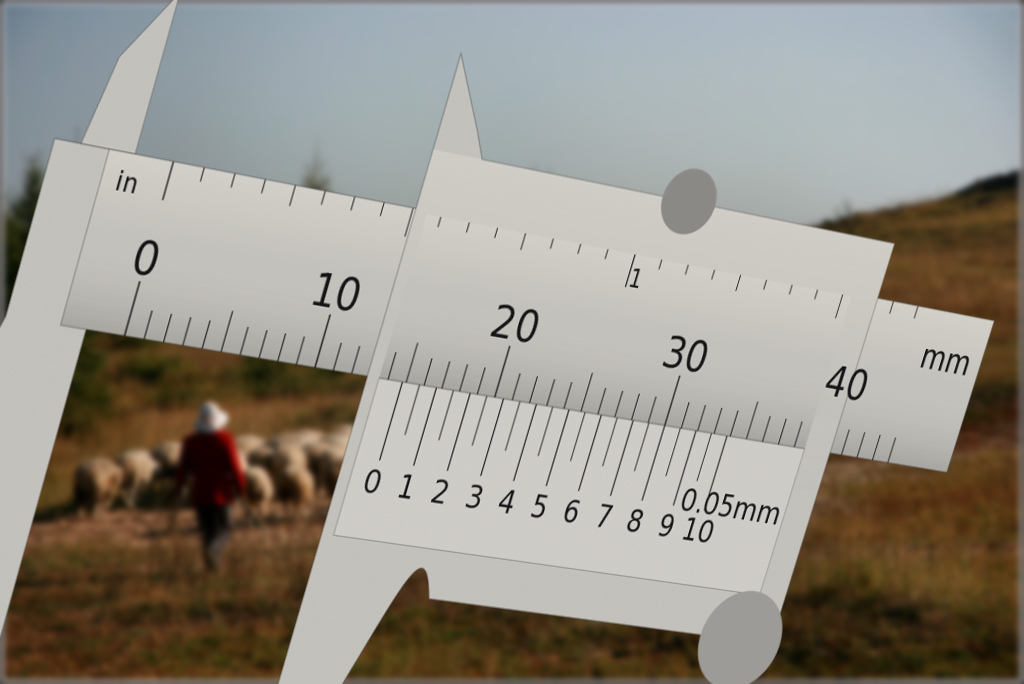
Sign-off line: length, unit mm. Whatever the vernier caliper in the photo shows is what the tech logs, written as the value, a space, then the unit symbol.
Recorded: 14.8 mm
